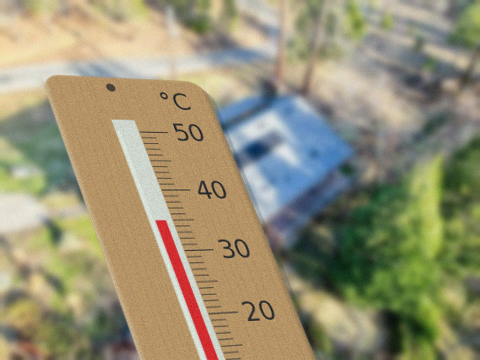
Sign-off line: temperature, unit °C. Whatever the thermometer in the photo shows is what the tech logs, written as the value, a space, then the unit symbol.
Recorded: 35 °C
